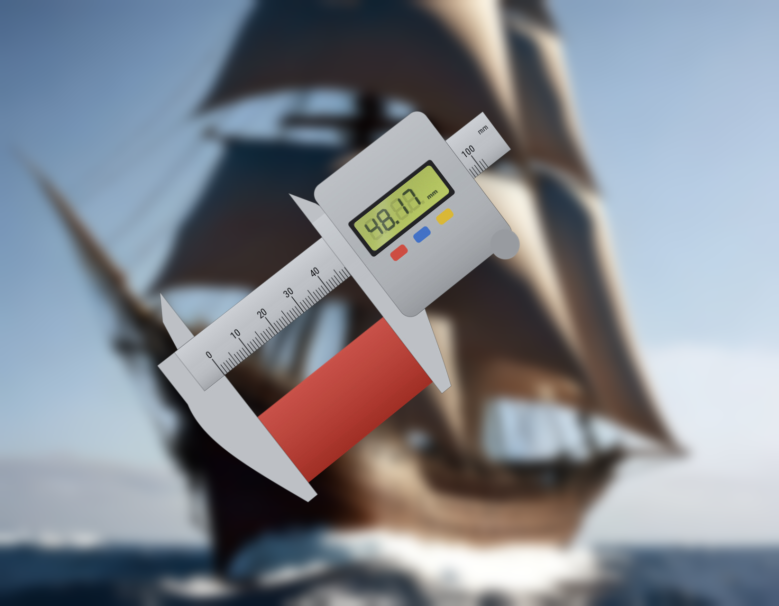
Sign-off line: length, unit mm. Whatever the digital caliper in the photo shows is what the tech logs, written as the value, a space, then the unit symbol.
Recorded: 48.17 mm
